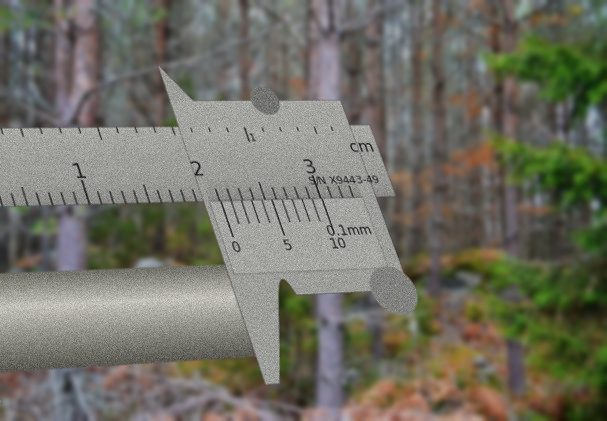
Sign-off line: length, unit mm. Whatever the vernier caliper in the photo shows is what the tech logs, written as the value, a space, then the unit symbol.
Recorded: 21.1 mm
